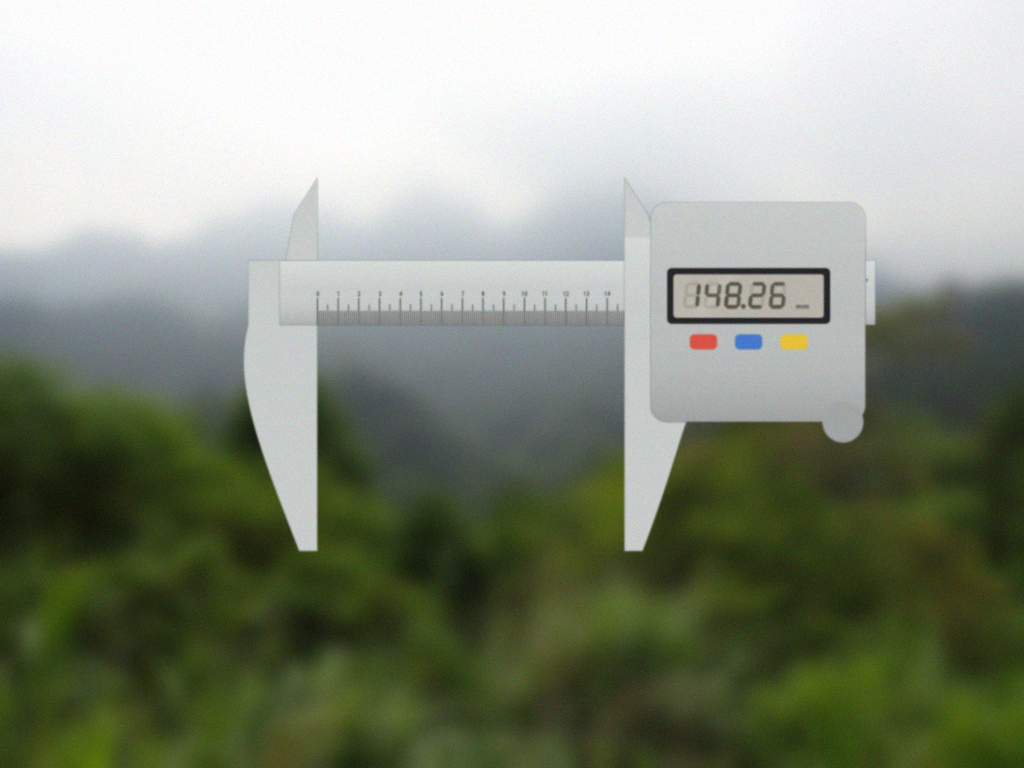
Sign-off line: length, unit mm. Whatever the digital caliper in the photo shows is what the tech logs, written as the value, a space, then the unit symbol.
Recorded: 148.26 mm
